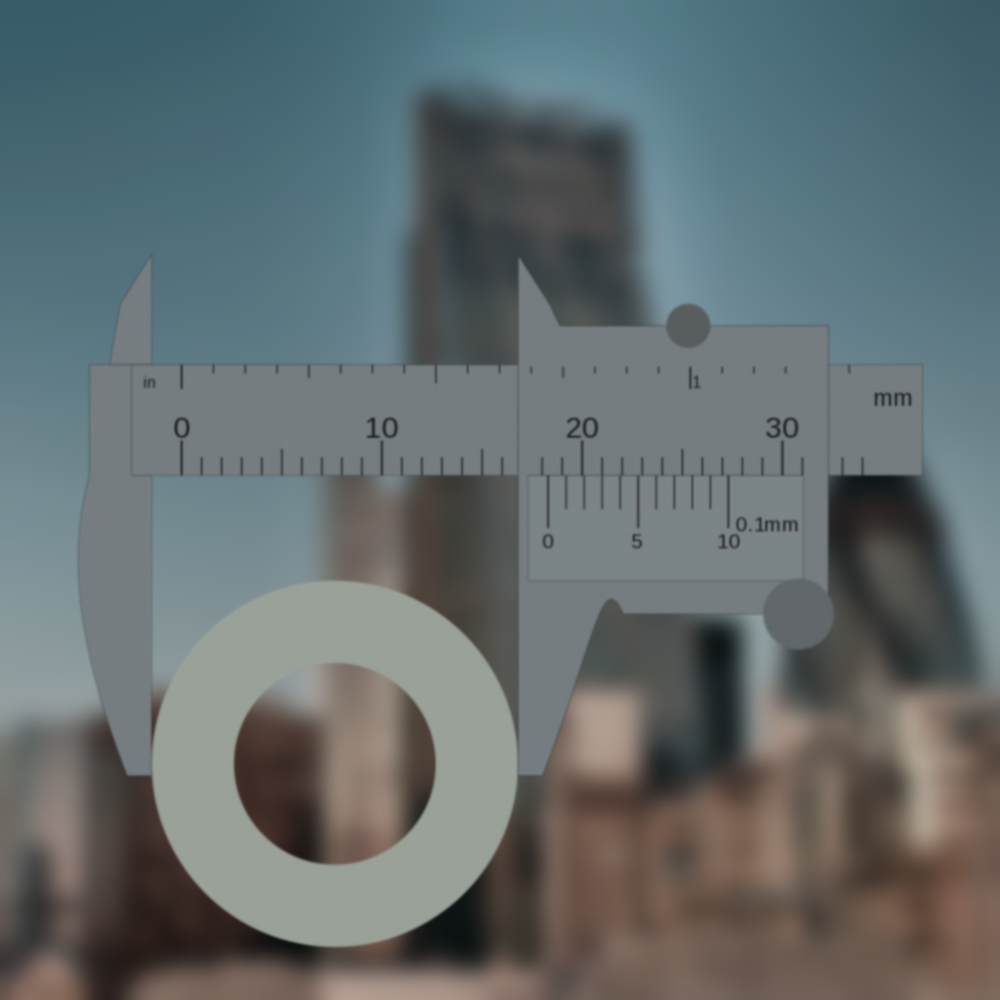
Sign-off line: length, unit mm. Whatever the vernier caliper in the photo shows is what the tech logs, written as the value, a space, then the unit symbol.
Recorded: 18.3 mm
